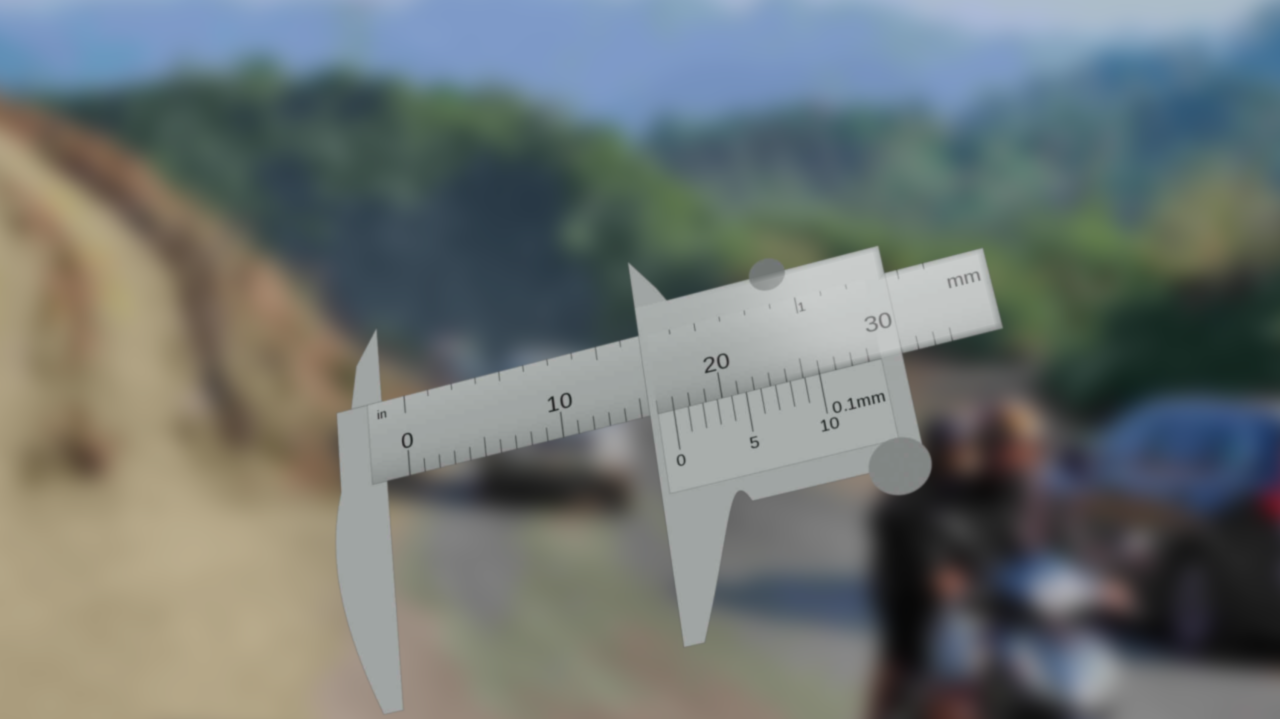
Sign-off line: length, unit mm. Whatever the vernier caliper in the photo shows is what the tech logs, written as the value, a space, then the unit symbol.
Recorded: 17.0 mm
